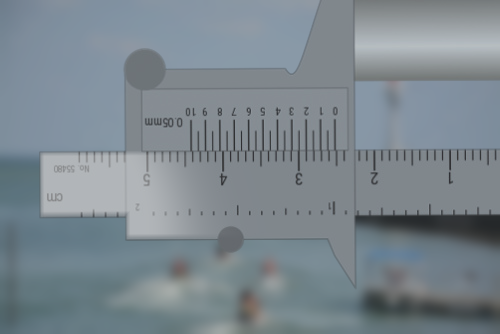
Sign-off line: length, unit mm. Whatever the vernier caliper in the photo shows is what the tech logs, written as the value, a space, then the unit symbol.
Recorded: 25.2 mm
